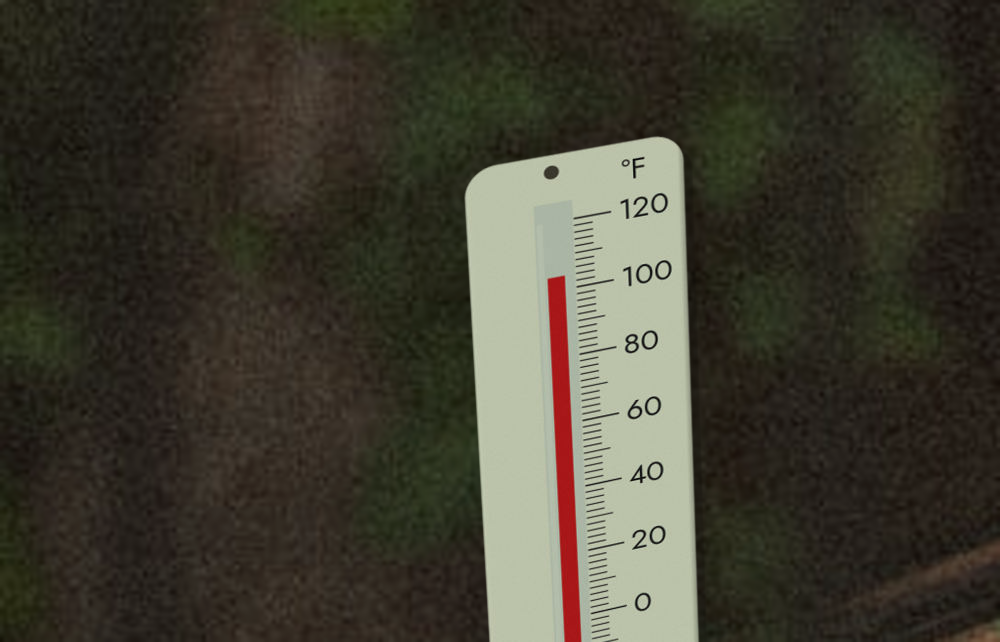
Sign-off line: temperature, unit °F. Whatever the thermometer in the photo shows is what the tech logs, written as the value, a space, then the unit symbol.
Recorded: 104 °F
